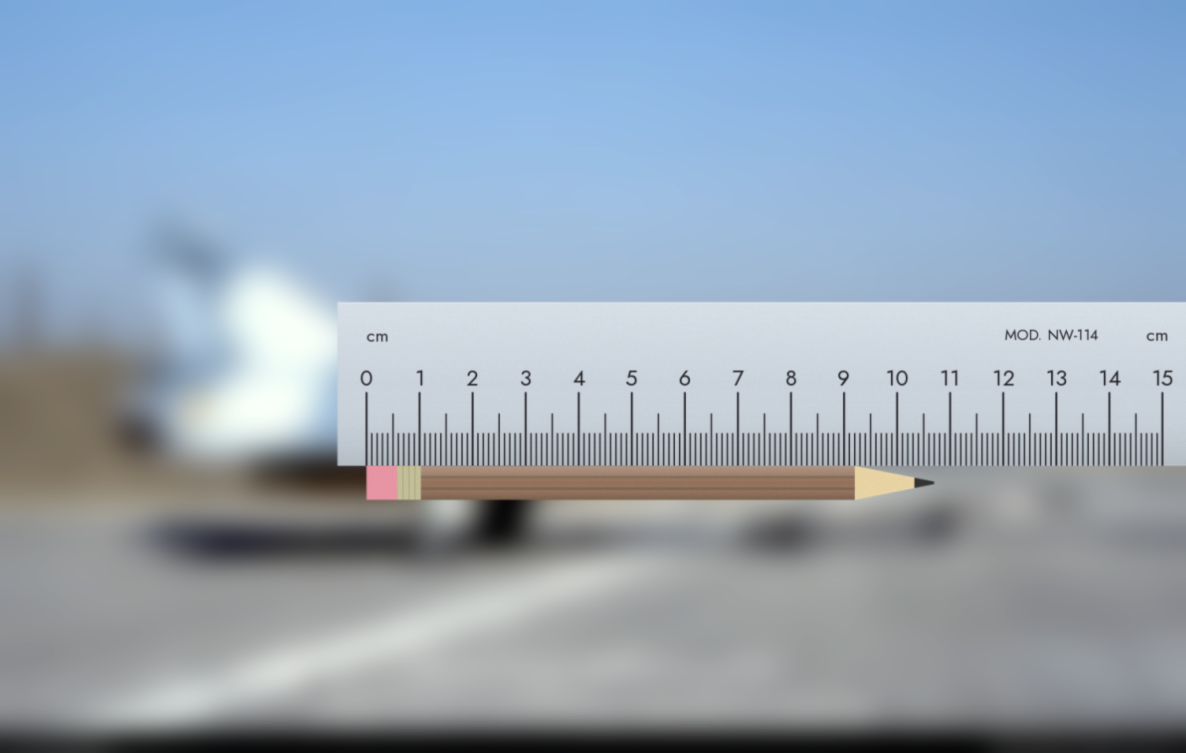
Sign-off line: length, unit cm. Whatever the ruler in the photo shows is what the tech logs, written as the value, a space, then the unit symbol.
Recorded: 10.7 cm
